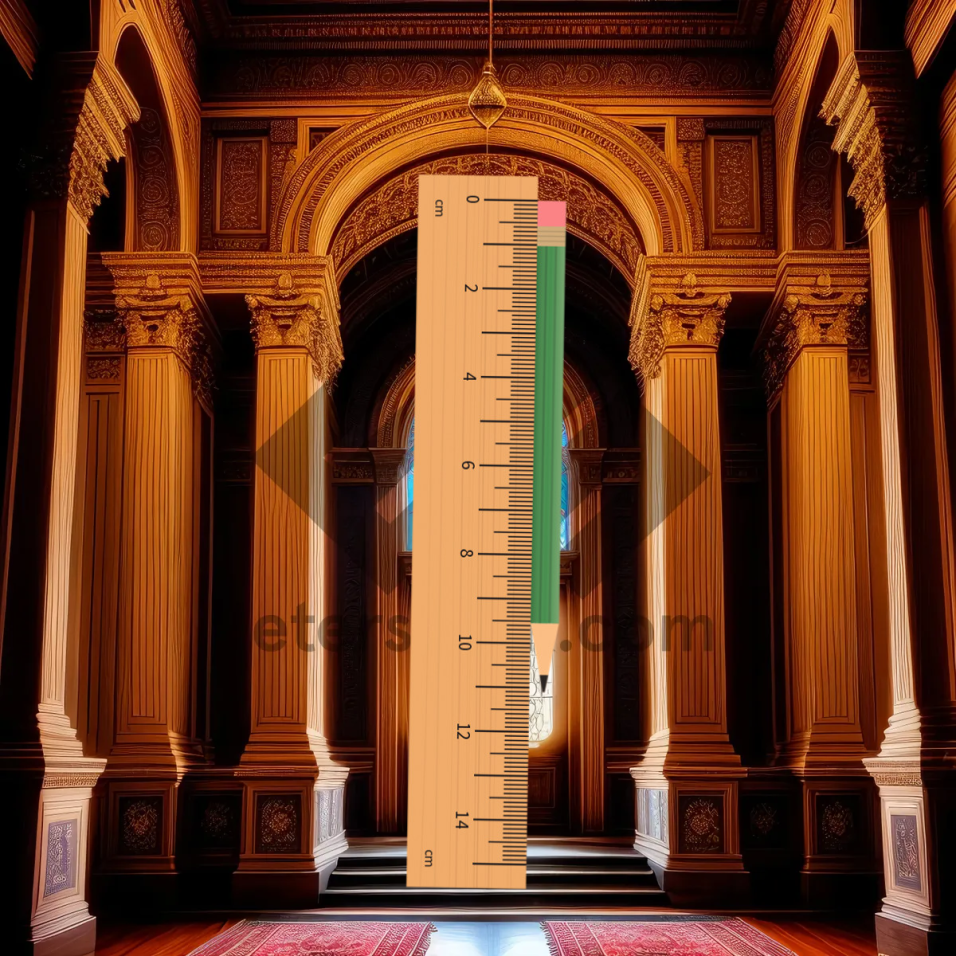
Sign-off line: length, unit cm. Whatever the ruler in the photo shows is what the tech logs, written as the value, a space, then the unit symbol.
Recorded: 11.1 cm
